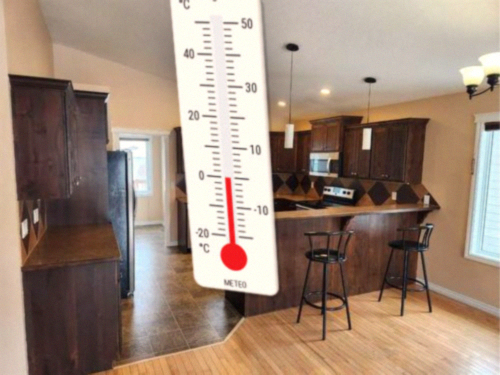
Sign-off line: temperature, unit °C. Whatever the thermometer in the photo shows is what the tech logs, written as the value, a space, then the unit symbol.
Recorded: 0 °C
